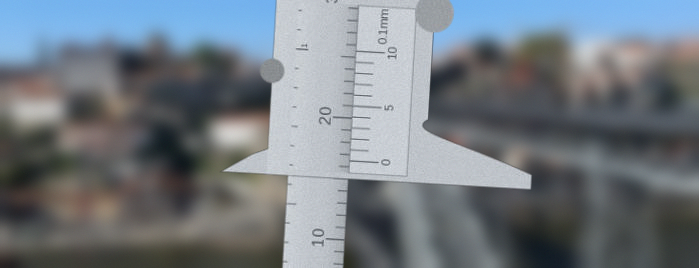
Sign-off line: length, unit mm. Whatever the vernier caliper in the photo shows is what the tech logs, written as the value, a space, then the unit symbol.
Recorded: 16.5 mm
